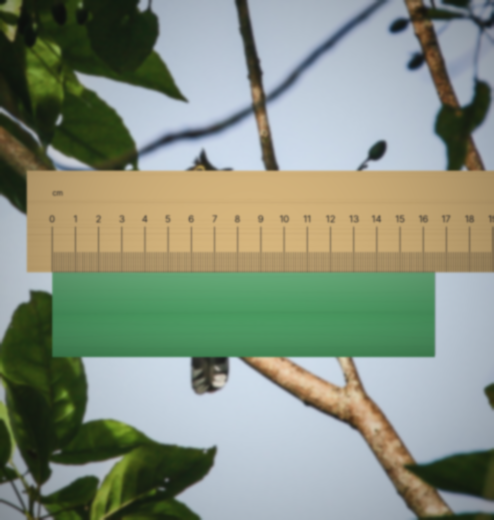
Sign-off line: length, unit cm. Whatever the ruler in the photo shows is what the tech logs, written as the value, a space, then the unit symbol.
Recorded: 16.5 cm
